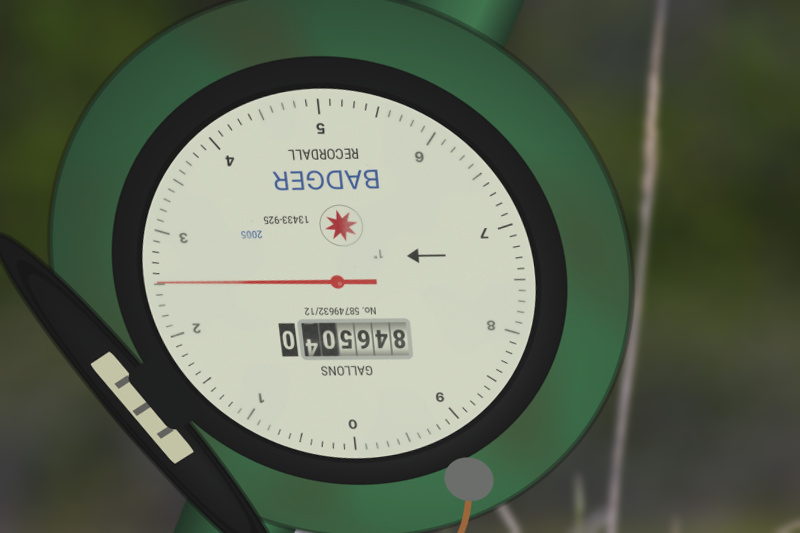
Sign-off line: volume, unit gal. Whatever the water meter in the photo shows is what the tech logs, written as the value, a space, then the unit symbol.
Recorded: 8465042.5 gal
